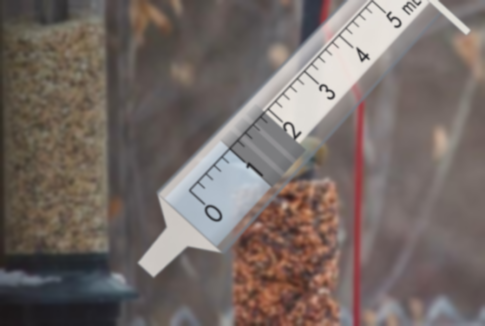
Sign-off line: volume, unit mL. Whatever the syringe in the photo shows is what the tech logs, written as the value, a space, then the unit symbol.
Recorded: 1 mL
